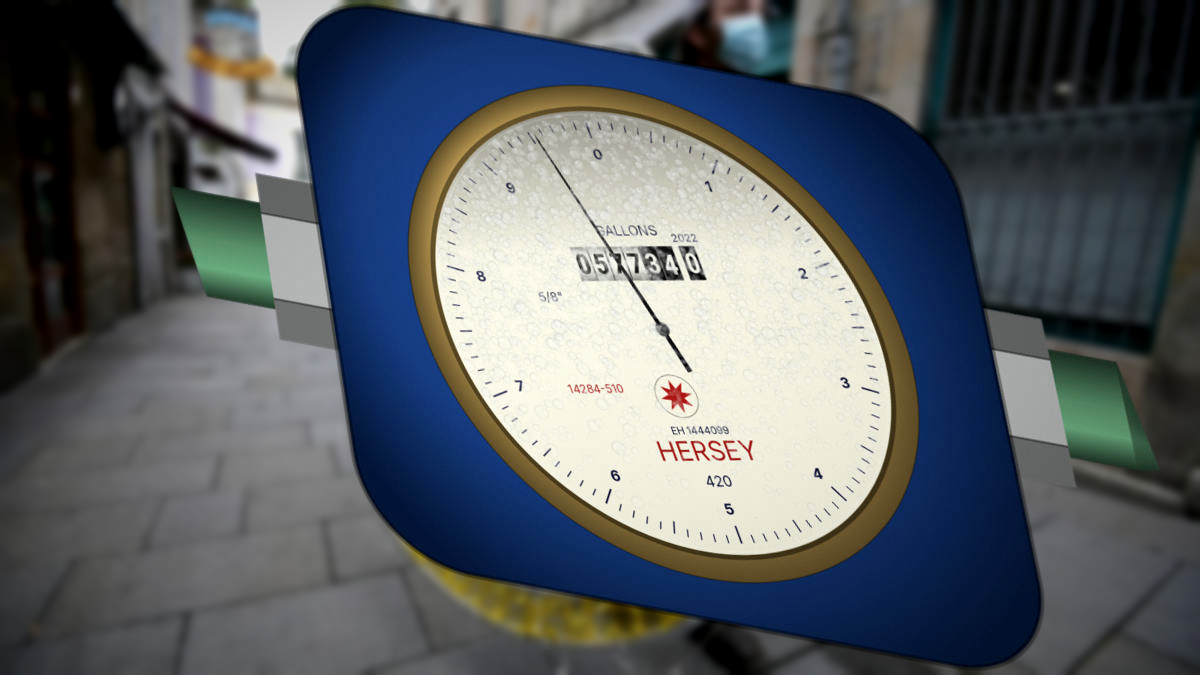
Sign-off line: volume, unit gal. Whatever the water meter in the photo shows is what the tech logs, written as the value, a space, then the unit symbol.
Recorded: 577339.5 gal
